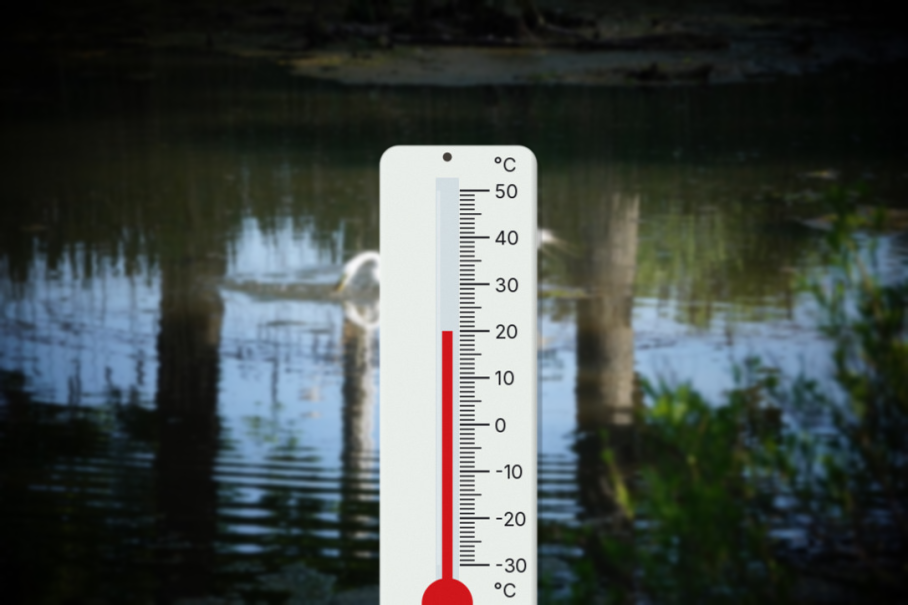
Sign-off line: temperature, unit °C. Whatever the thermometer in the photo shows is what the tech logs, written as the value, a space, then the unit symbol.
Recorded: 20 °C
